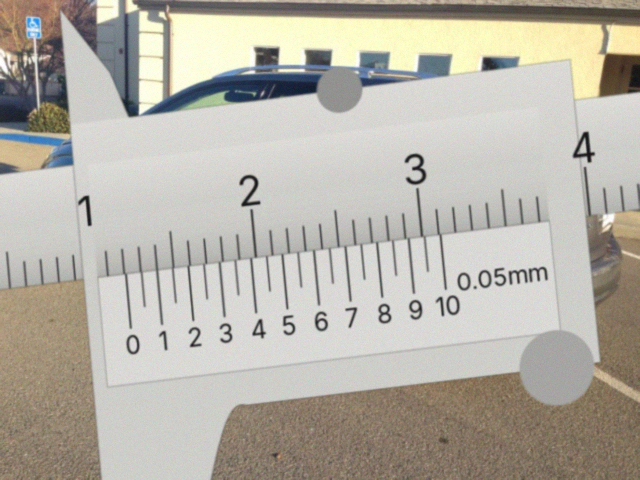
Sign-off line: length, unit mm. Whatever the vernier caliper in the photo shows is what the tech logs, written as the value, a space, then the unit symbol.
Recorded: 12.1 mm
